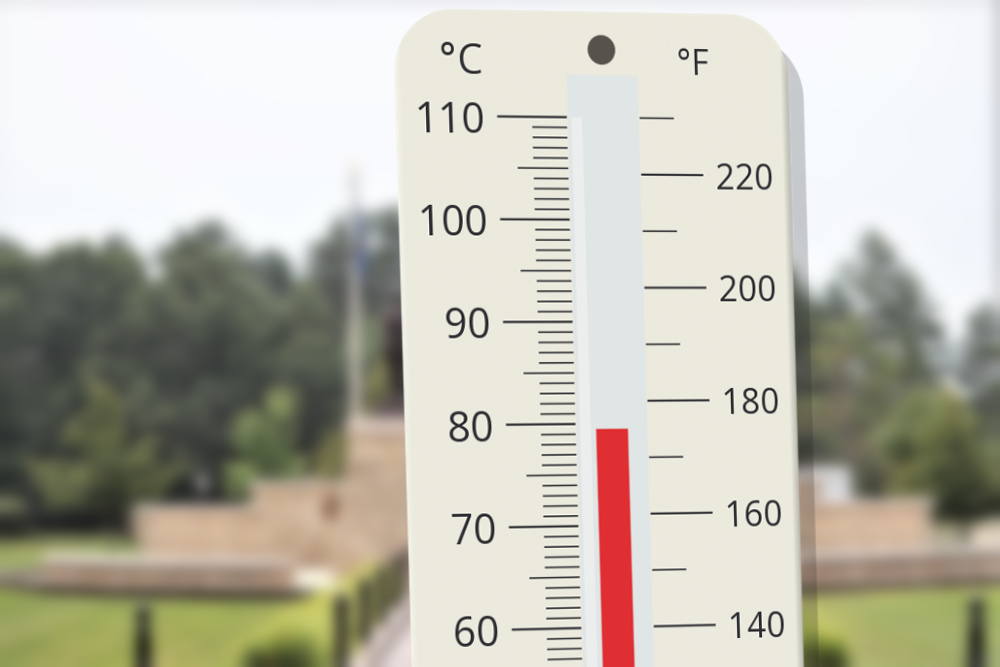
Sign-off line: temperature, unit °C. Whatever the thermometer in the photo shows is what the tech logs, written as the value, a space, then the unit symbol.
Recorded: 79.5 °C
